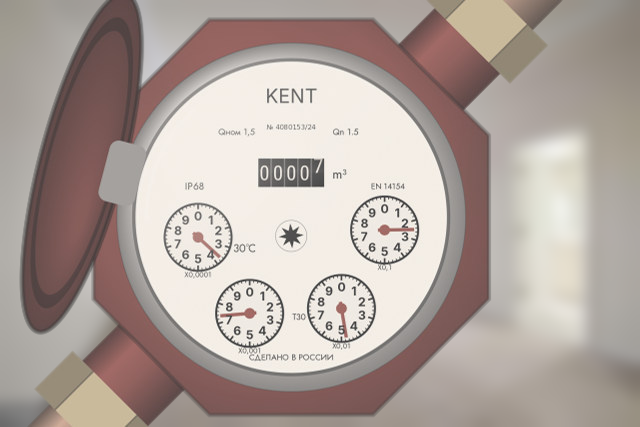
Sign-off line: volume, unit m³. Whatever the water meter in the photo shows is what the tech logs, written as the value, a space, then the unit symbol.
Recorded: 7.2473 m³
